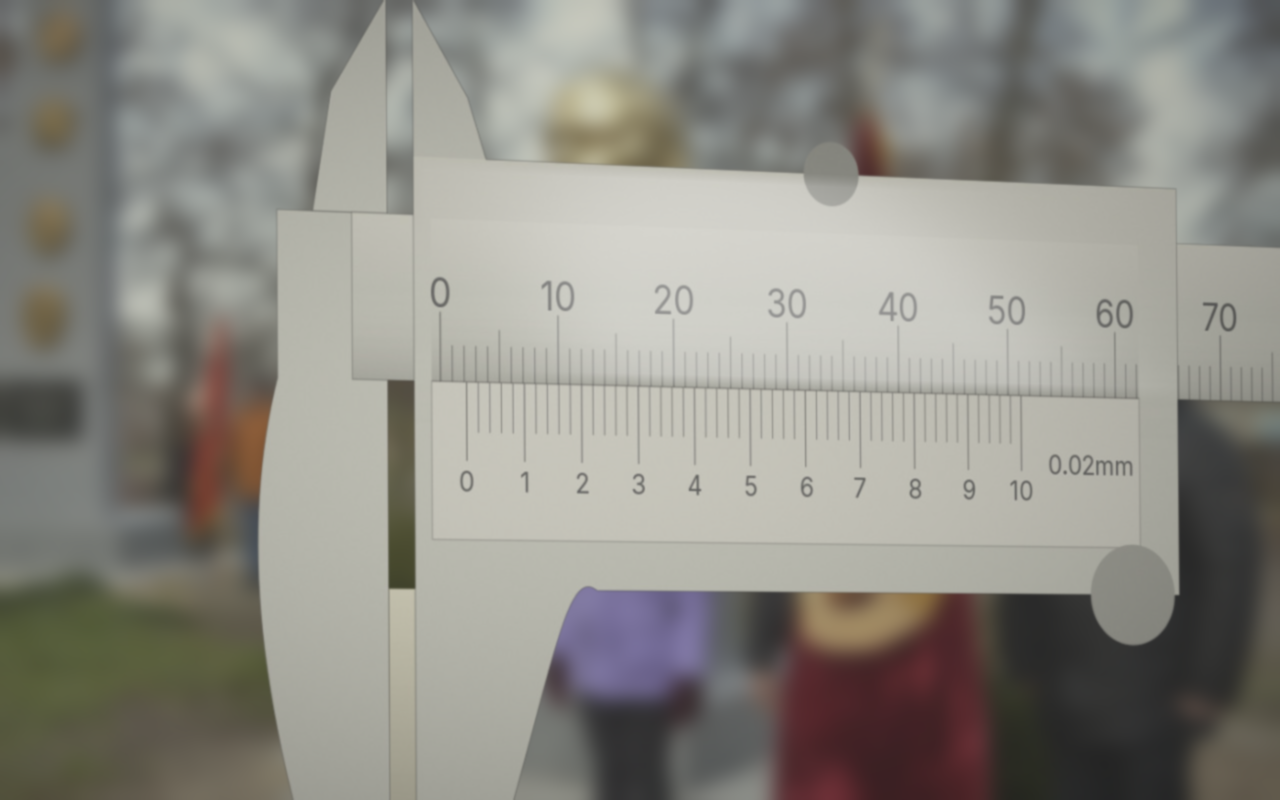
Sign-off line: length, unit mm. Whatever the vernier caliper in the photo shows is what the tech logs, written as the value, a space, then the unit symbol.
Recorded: 2.2 mm
